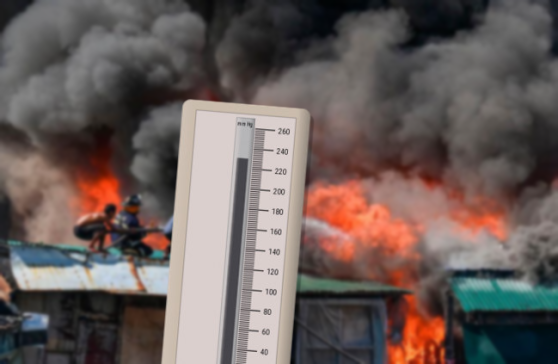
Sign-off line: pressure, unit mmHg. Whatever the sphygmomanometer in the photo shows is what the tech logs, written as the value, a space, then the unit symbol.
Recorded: 230 mmHg
